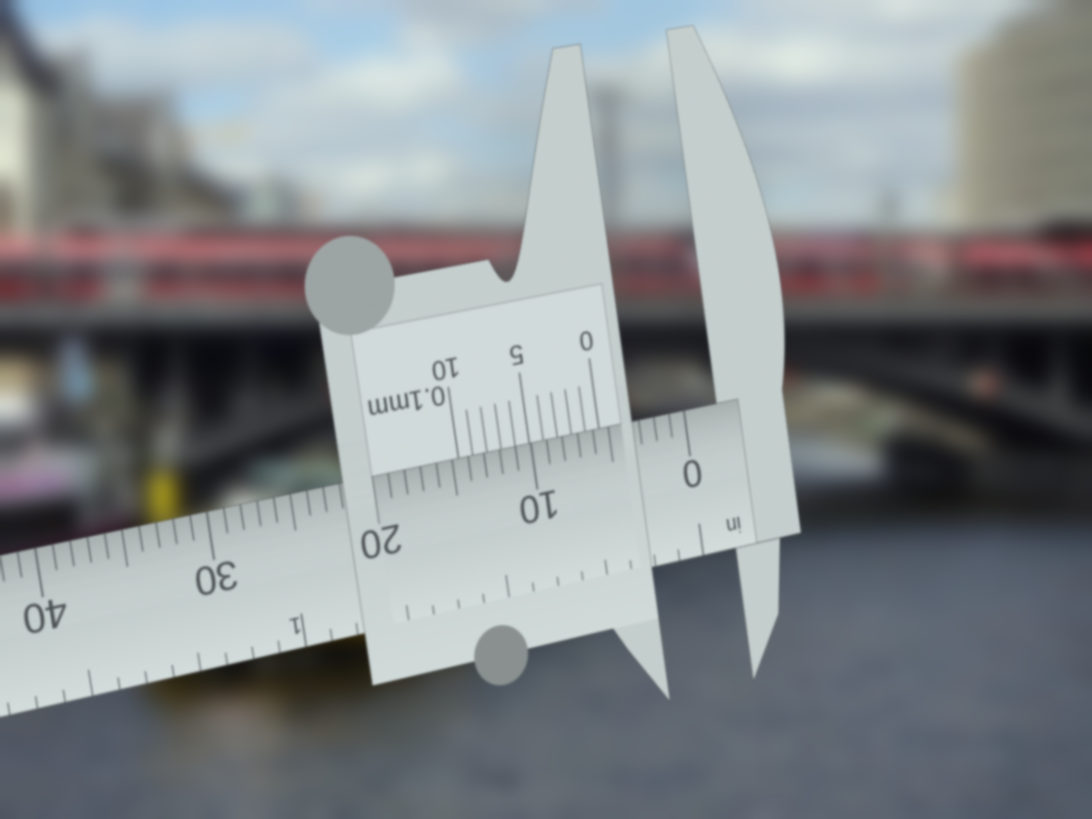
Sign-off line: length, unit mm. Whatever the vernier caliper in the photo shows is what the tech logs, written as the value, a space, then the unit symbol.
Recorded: 5.6 mm
